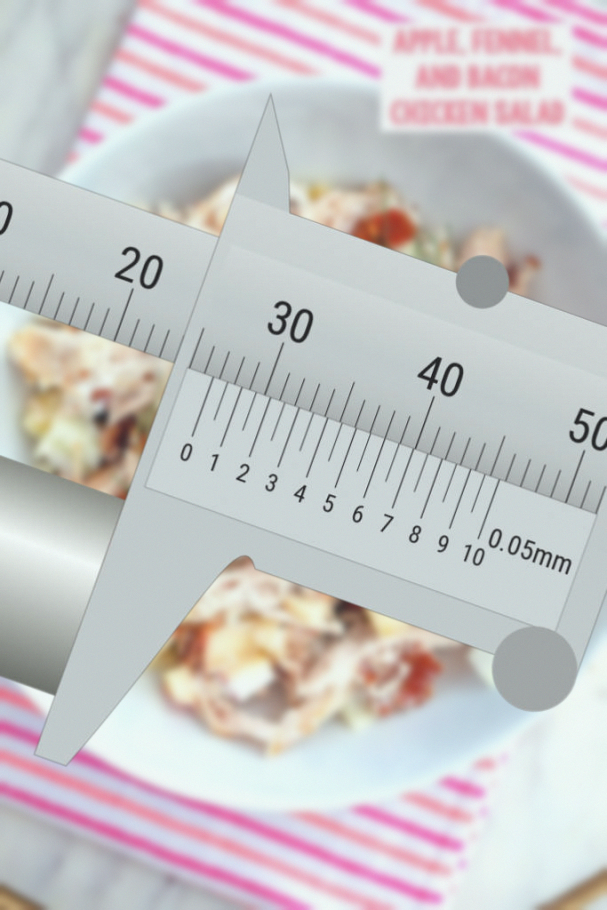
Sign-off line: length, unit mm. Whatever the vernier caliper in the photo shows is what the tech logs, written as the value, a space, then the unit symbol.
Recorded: 26.6 mm
